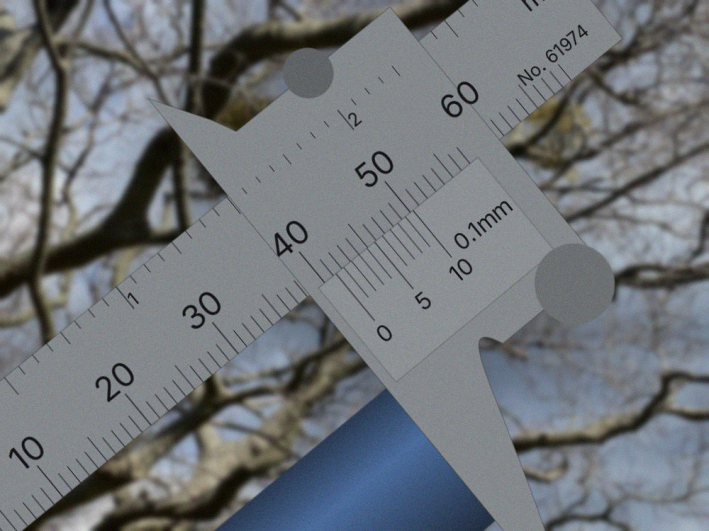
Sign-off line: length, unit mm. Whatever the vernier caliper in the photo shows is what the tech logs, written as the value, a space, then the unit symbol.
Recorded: 41.3 mm
